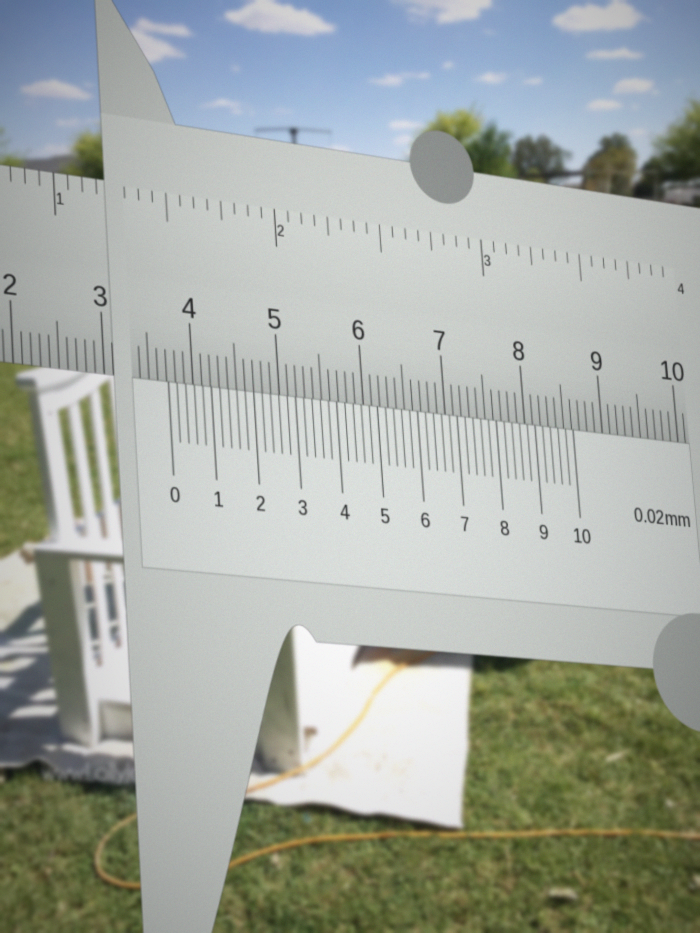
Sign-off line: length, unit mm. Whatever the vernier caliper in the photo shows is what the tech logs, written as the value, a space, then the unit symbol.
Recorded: 37.2 mm
